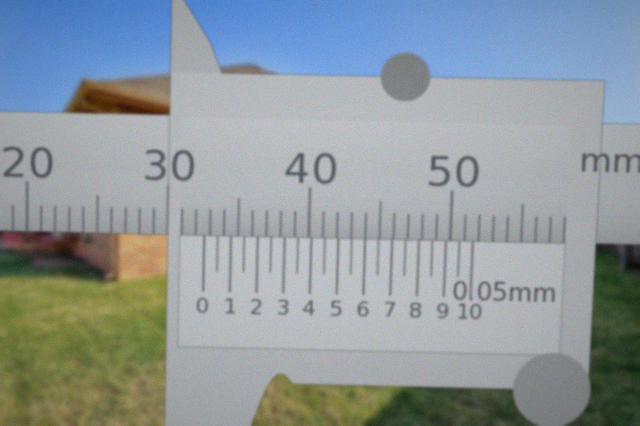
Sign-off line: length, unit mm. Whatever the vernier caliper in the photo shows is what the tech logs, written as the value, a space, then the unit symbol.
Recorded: 32.6 mm
